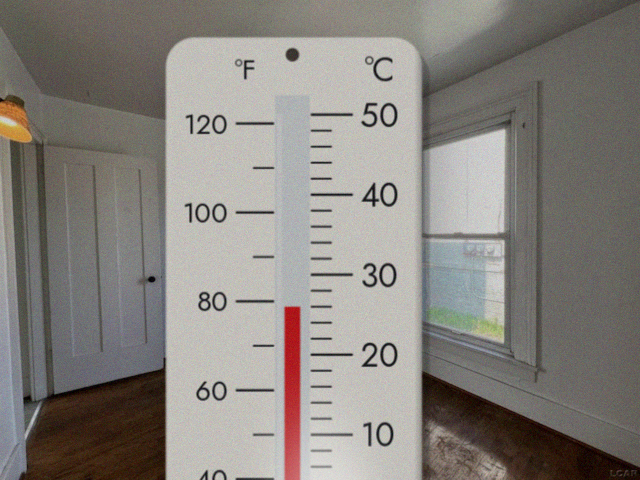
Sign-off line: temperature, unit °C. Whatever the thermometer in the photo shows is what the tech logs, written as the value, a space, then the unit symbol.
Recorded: 26 °C
